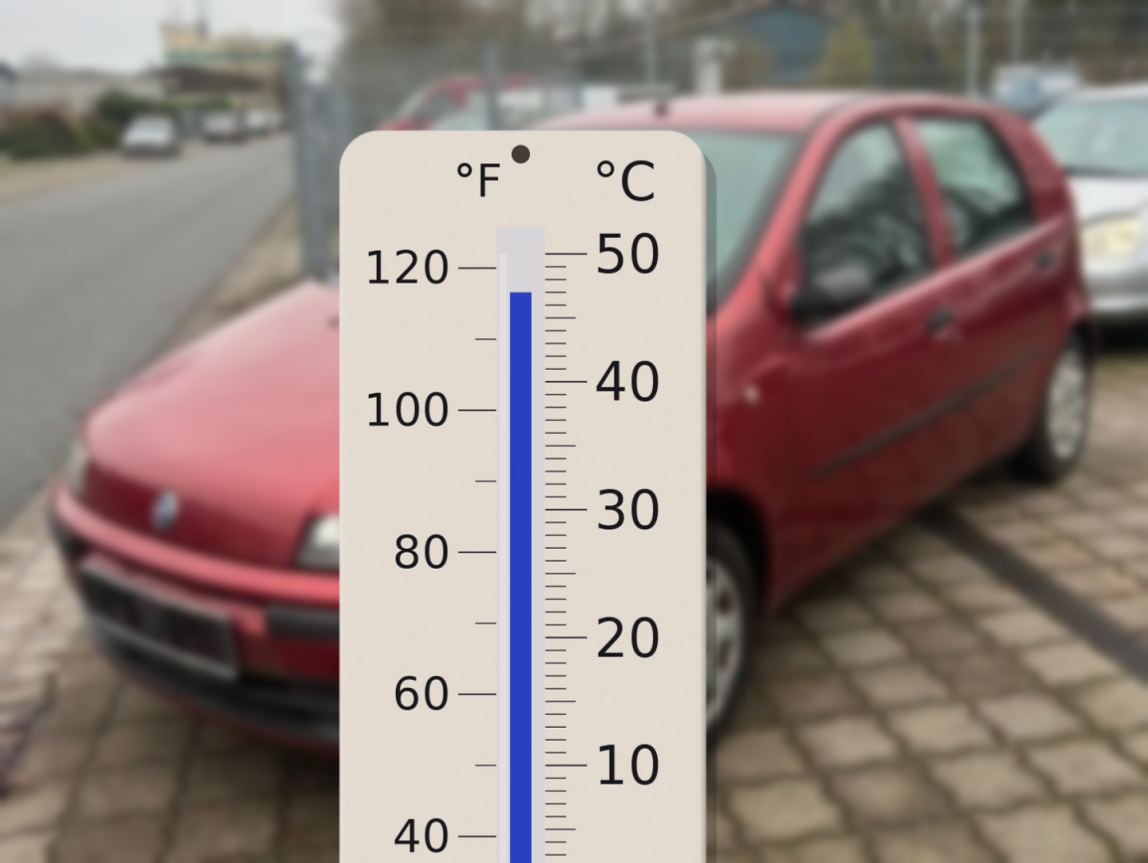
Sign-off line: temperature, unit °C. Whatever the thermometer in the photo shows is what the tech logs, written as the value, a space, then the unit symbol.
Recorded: 47 °C
